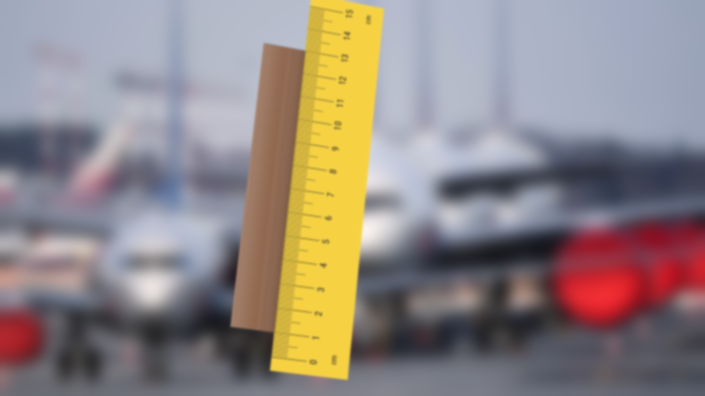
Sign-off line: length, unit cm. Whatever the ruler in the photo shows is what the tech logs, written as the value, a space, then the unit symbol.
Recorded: 12 cm
